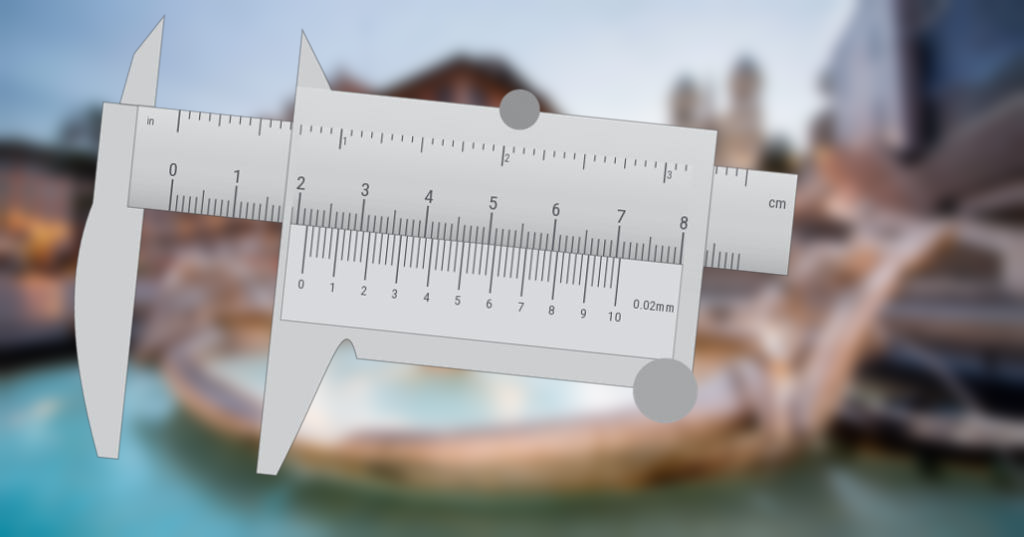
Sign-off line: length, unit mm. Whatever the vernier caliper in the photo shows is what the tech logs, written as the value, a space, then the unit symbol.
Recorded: 21.6 mm
